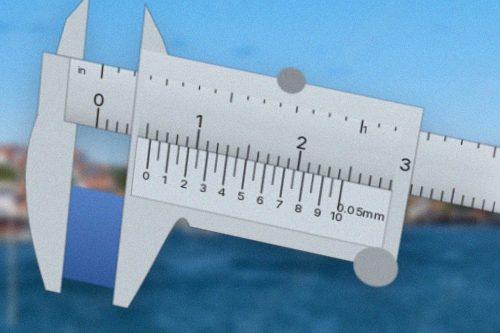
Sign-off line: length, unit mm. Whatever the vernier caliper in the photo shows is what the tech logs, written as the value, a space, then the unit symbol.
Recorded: 5.4 mm
